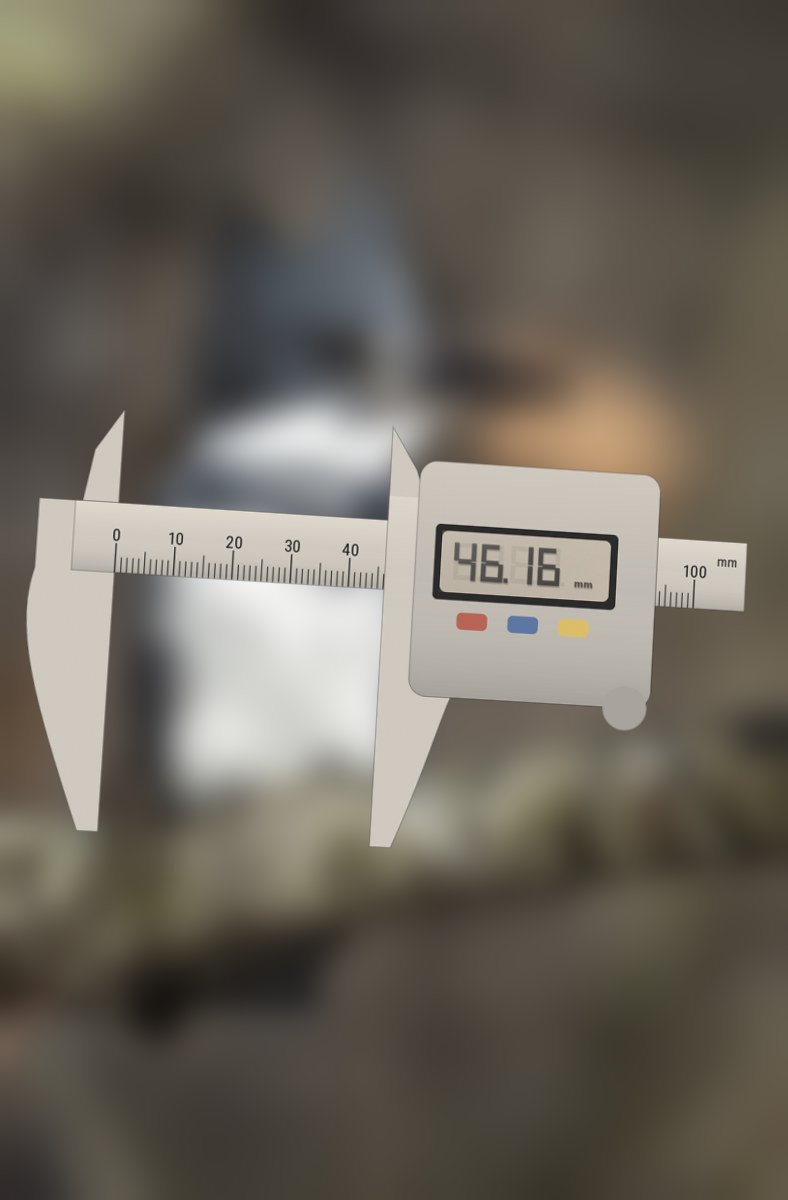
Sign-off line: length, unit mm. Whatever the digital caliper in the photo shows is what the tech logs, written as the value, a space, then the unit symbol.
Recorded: 46.16 mm
